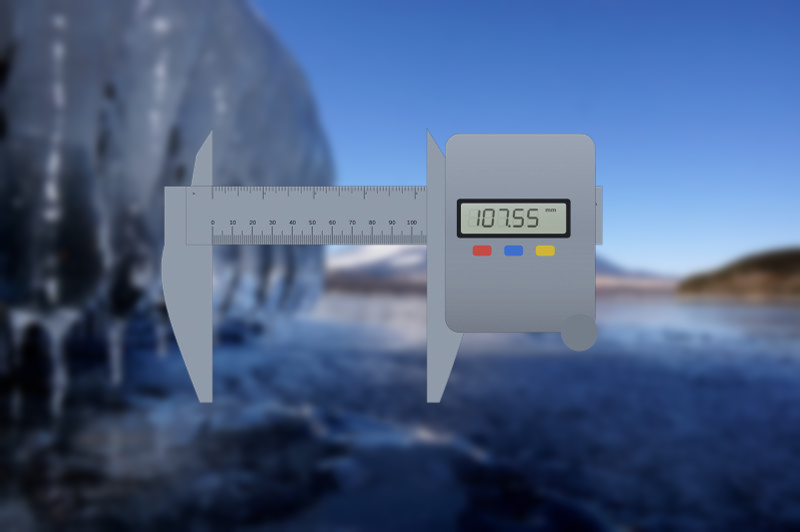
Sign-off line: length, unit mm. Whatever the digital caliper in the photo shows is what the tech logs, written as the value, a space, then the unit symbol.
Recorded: 107.55 mm
